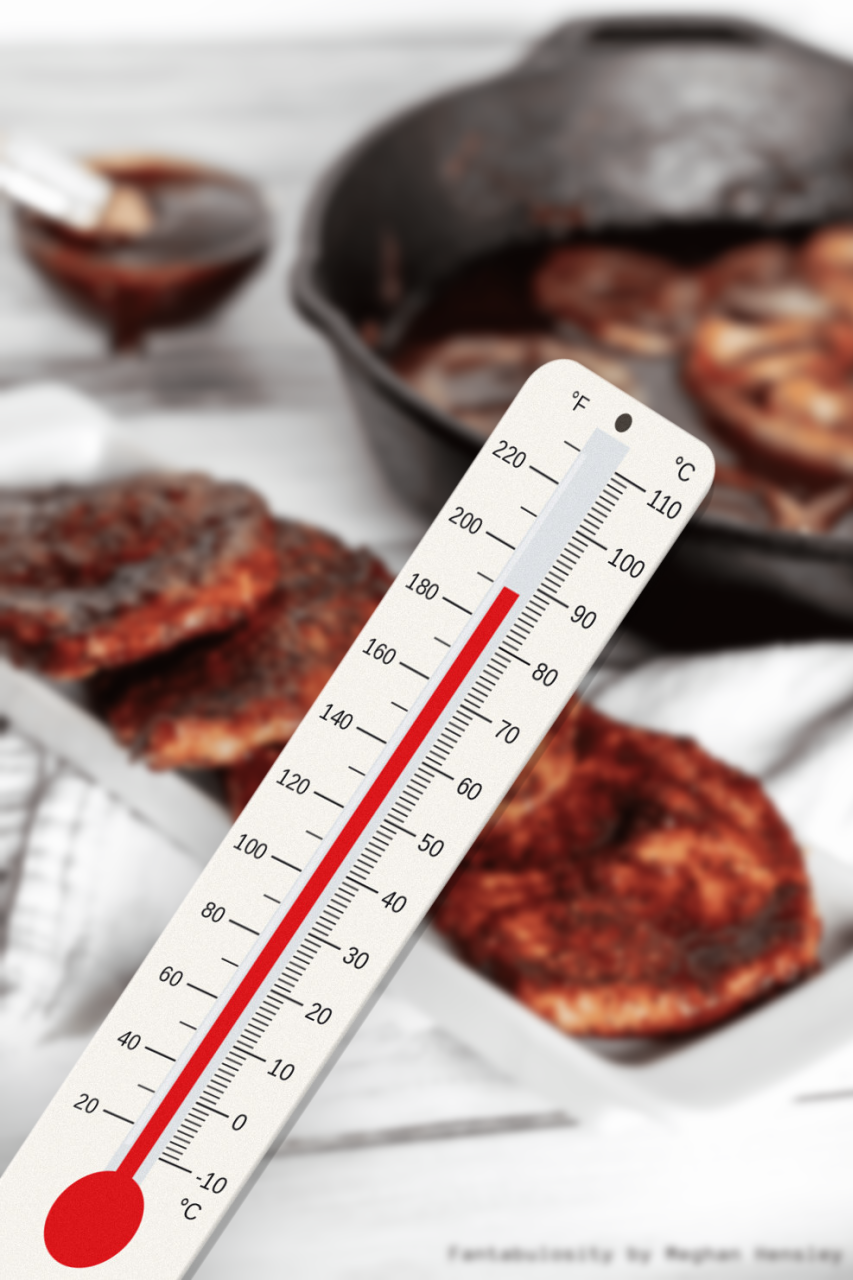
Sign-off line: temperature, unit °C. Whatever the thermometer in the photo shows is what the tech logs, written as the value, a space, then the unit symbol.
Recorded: 88 °C
